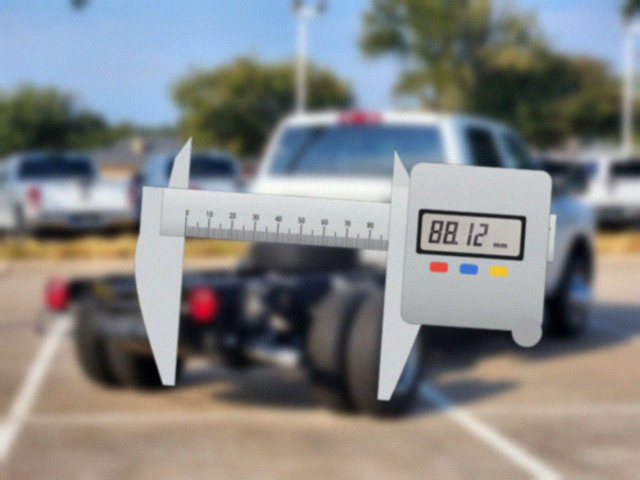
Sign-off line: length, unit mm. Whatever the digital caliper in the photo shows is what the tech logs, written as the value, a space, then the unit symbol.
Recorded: 88.12 mm
